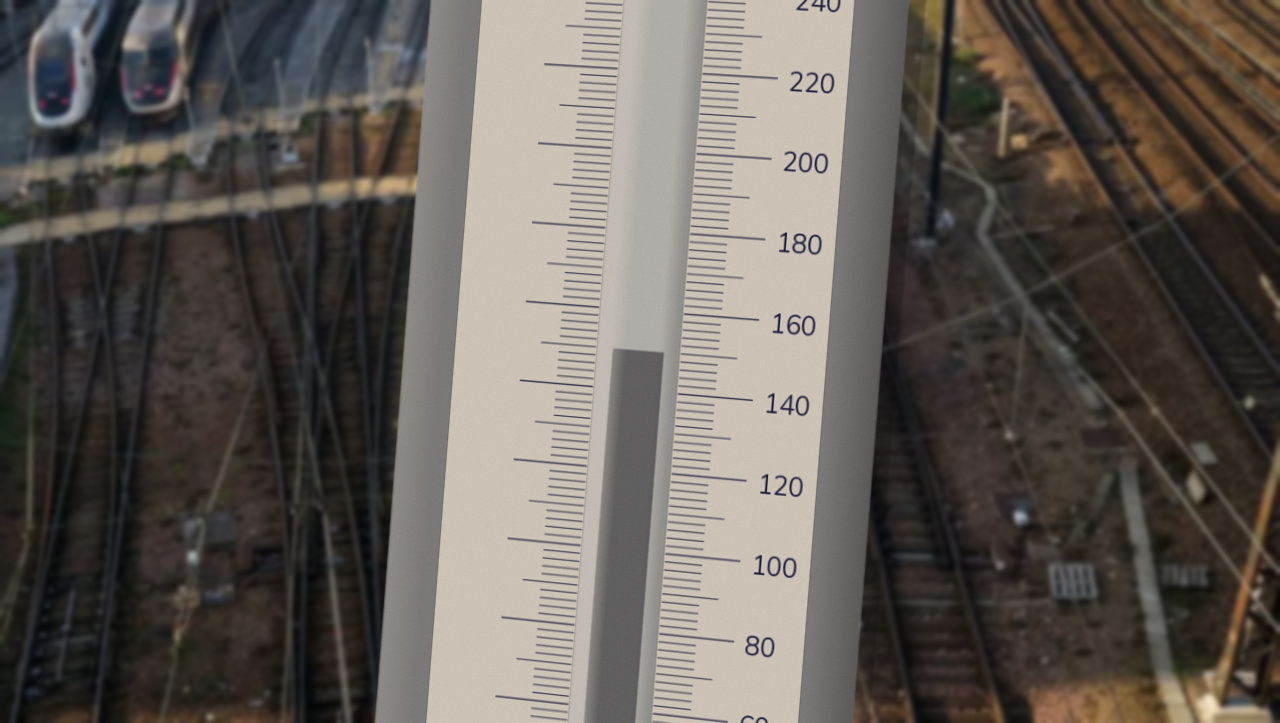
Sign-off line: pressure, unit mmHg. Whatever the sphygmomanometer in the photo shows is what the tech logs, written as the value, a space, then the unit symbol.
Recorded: 150 mmHg
